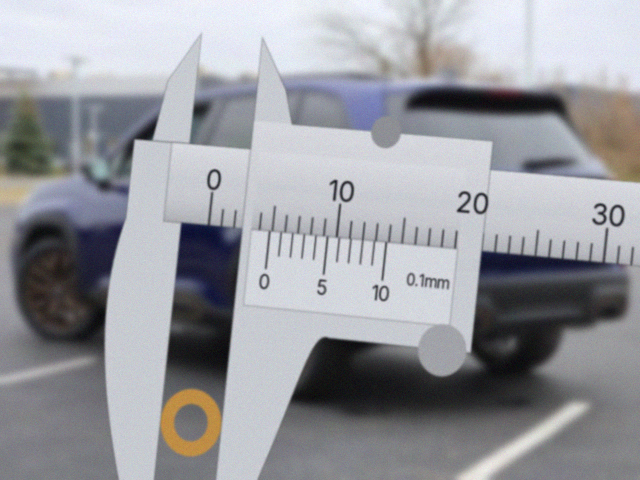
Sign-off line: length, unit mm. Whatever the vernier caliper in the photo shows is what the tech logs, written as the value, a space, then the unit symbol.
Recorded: 4.8 mm
